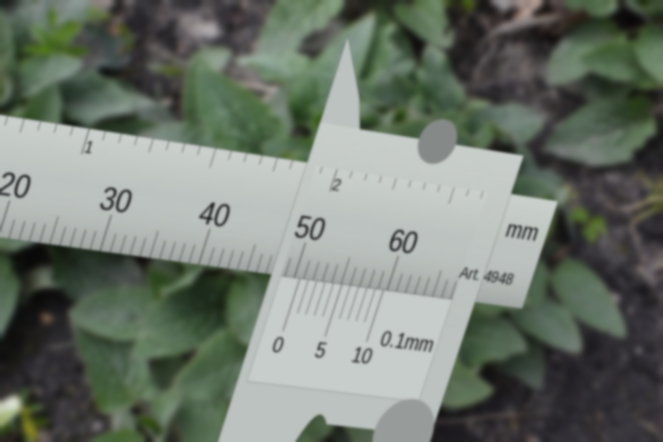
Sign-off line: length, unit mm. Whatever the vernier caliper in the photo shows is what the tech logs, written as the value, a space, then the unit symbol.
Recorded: 50.6 mm
